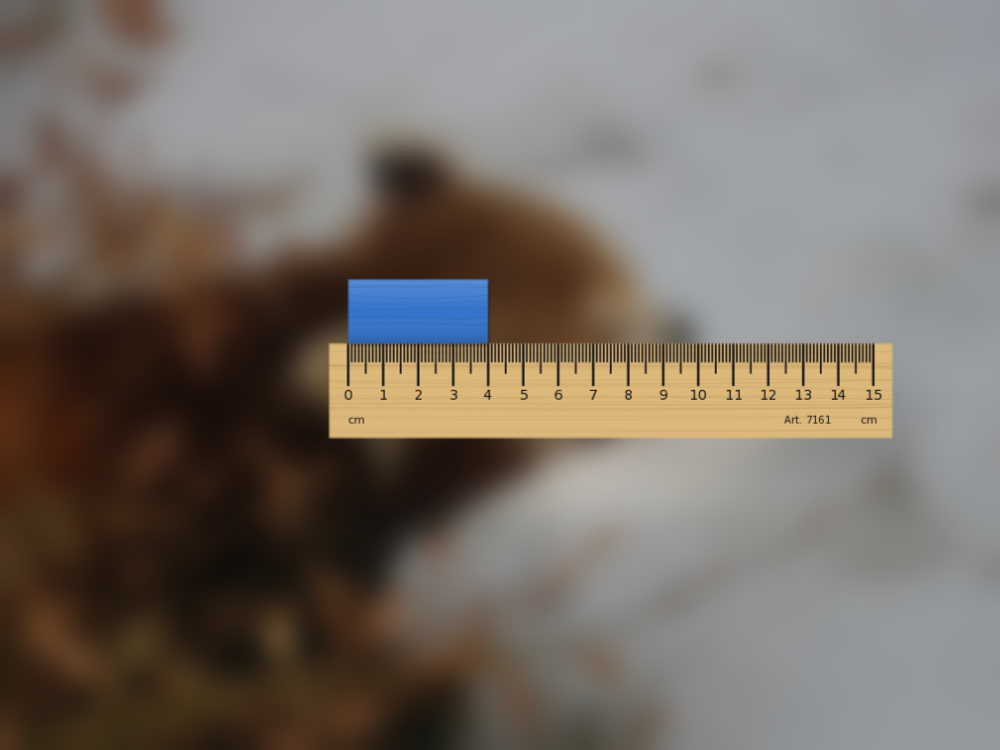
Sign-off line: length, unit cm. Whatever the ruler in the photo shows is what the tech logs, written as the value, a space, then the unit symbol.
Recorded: 4 cm
